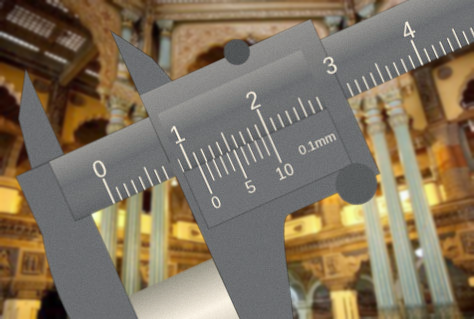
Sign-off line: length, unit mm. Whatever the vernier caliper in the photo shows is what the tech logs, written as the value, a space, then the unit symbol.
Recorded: 11.0 mm
